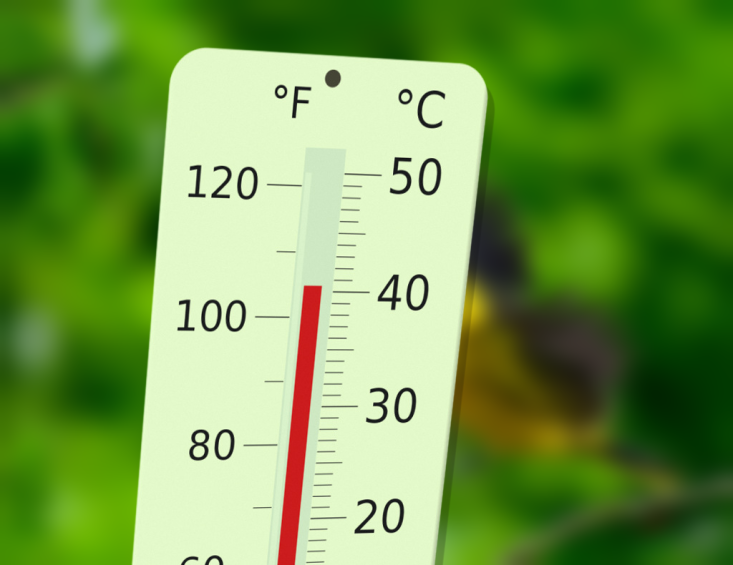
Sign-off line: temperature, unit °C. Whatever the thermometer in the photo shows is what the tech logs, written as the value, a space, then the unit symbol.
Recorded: 40.5 °C
